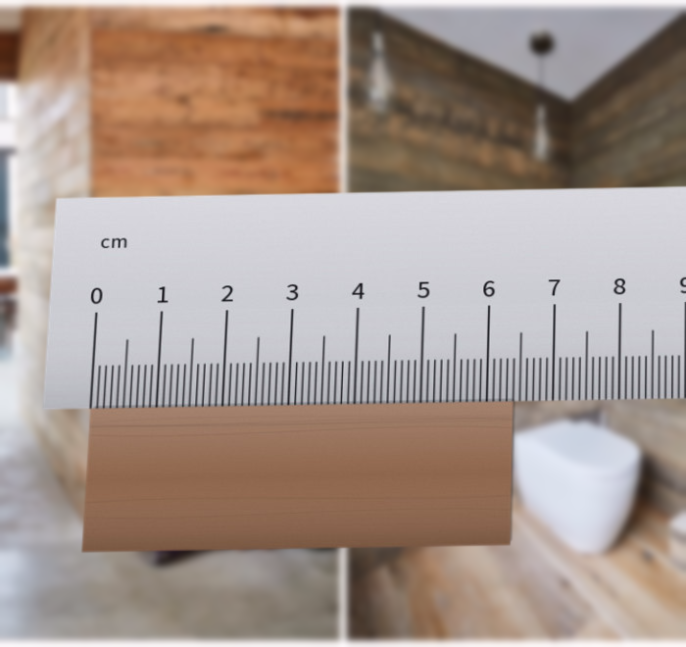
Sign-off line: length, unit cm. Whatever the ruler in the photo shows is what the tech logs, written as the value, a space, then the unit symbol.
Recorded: 6.4 cm
